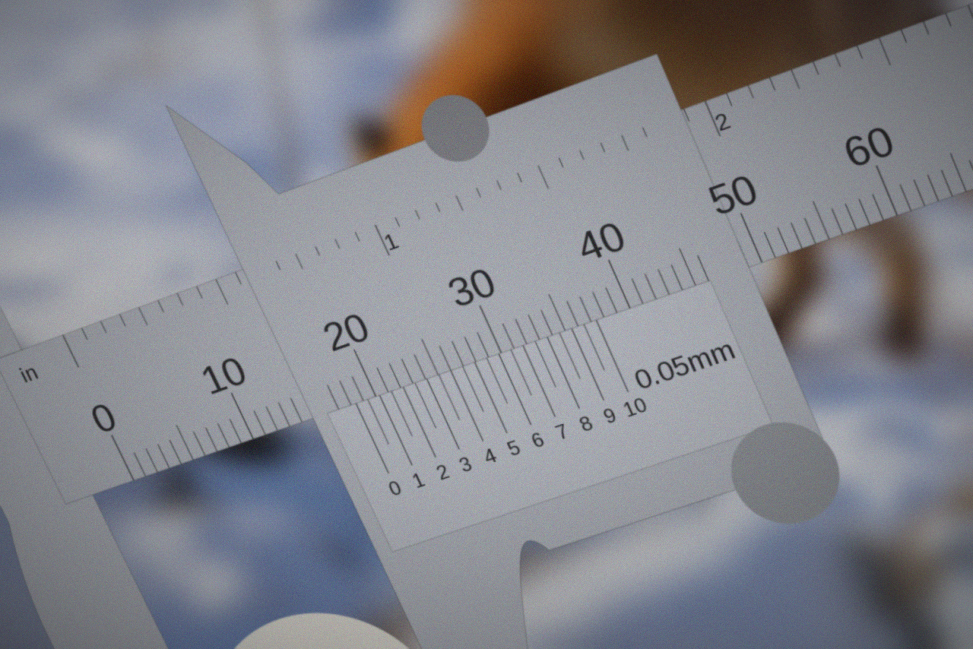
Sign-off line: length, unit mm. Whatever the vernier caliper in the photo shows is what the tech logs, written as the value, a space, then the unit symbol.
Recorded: 18.4 mm
